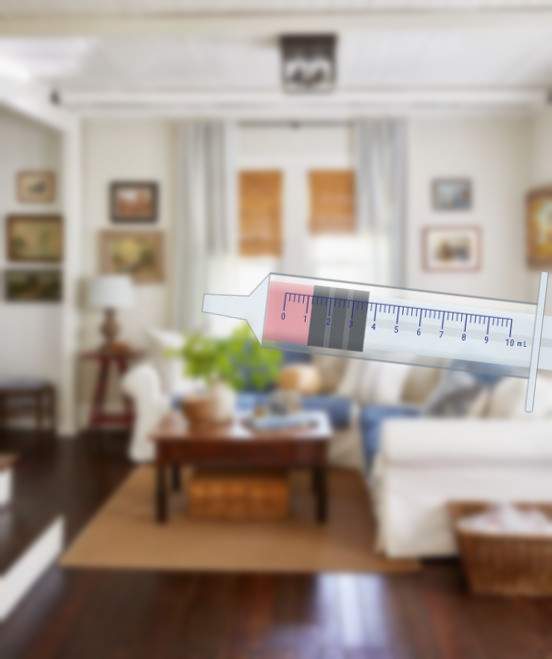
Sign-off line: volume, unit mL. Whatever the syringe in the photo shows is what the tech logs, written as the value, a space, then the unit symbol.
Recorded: 1.2 mL
